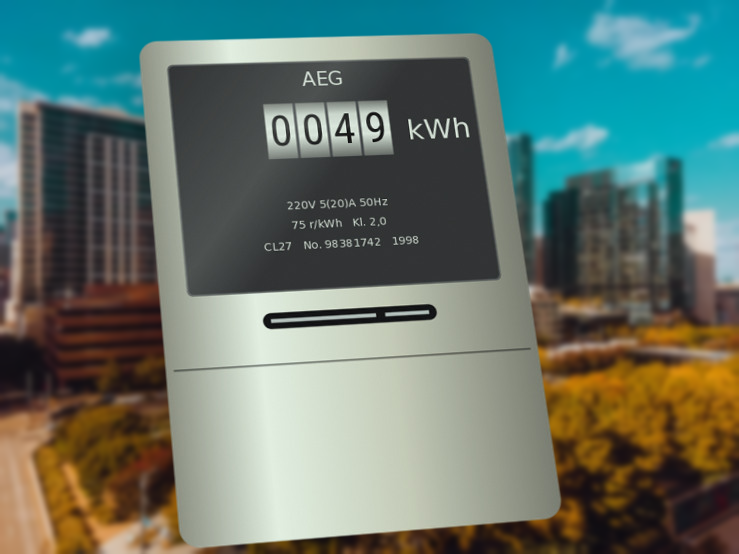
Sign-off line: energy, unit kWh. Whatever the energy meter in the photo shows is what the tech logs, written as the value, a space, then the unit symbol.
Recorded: 49 kWh
